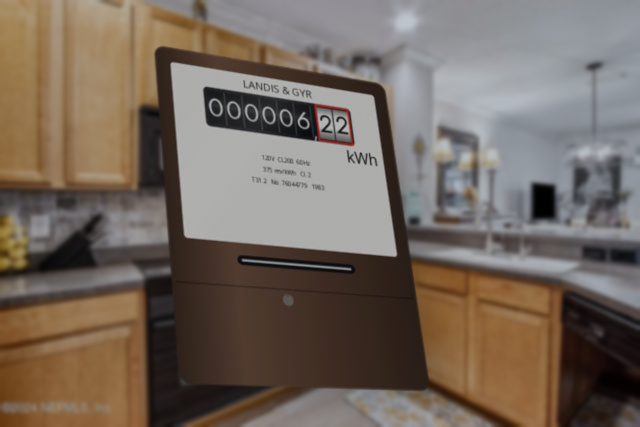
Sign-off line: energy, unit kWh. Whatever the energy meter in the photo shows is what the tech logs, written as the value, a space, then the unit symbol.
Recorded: 6.22 kWh
